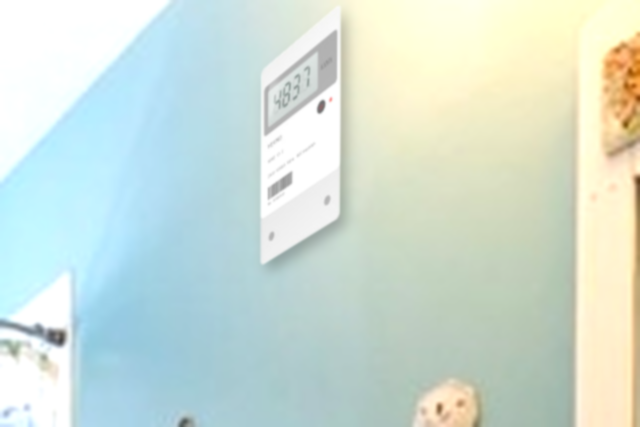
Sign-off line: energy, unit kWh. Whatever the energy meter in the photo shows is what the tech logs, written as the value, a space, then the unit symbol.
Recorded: 4837 kWh
